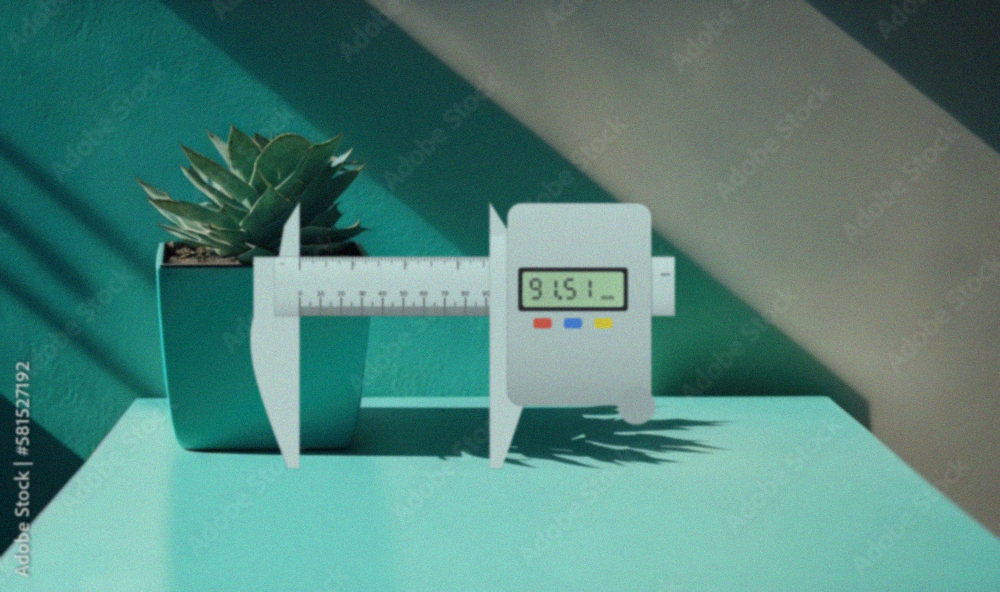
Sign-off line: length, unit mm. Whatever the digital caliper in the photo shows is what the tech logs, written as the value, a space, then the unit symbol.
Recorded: 91.51 mm
